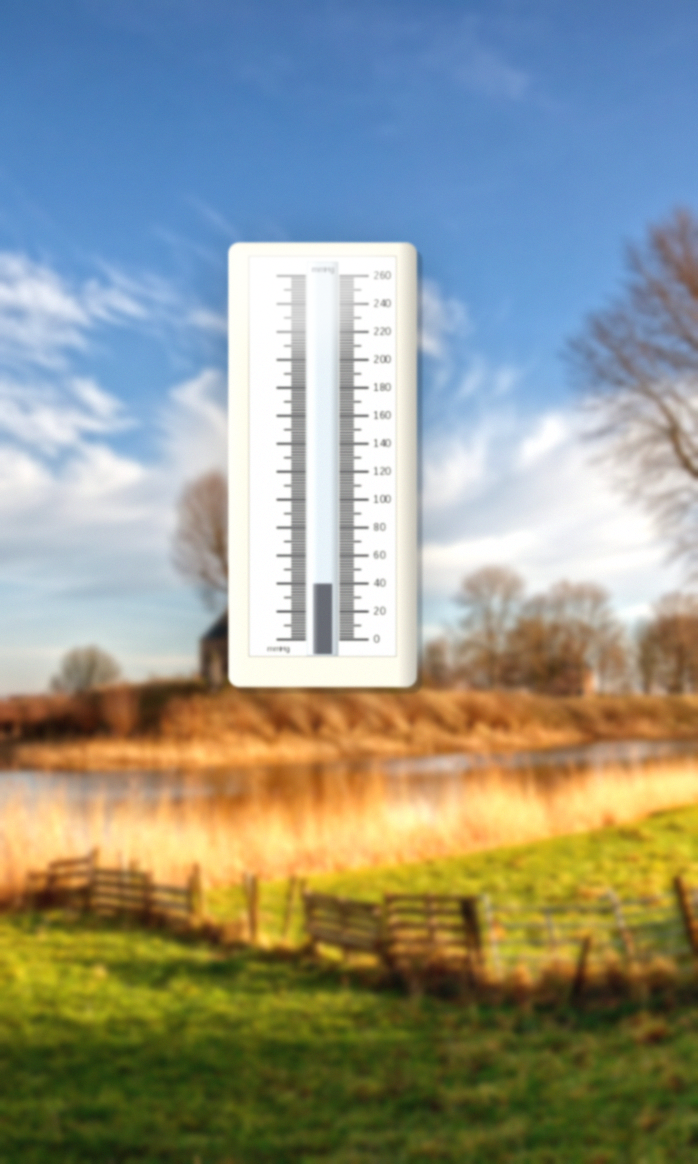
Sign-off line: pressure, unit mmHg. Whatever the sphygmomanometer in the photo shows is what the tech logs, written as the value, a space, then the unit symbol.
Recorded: 40 mmHg
